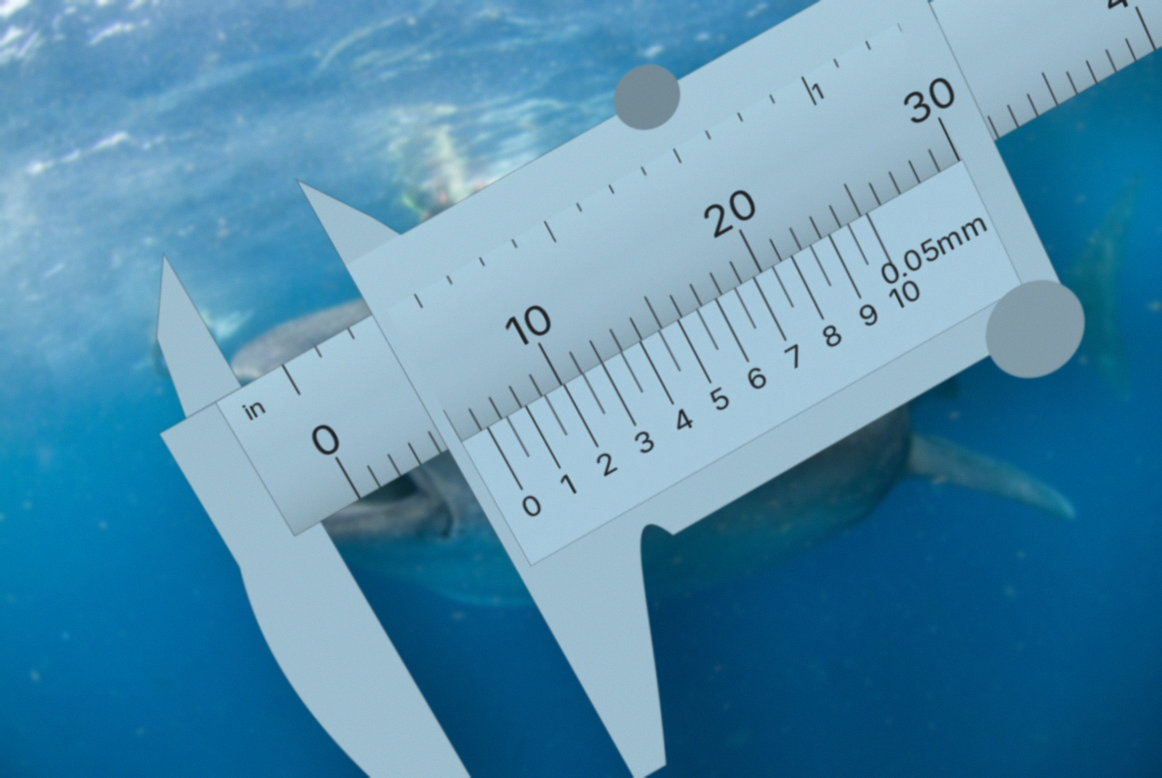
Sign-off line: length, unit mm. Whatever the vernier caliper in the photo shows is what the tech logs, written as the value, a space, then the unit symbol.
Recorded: 6.3 mm
